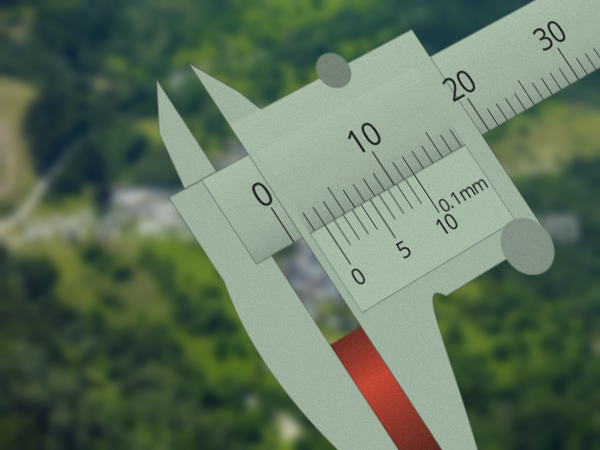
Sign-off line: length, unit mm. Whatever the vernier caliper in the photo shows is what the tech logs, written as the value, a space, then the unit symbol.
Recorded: 3.0 mm
